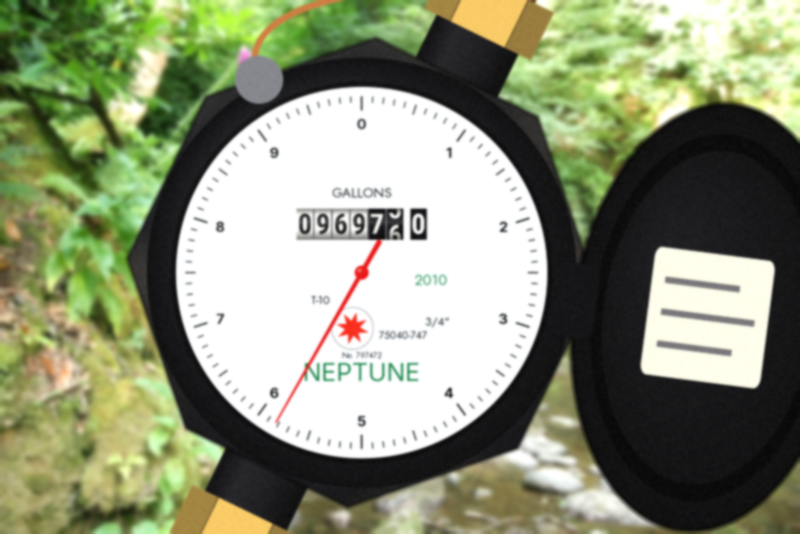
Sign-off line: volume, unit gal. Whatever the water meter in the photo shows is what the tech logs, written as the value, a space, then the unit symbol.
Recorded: 969755.8 gal
